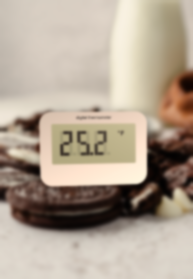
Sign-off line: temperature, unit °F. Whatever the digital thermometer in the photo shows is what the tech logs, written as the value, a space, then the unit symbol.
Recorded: 25.2 °F
